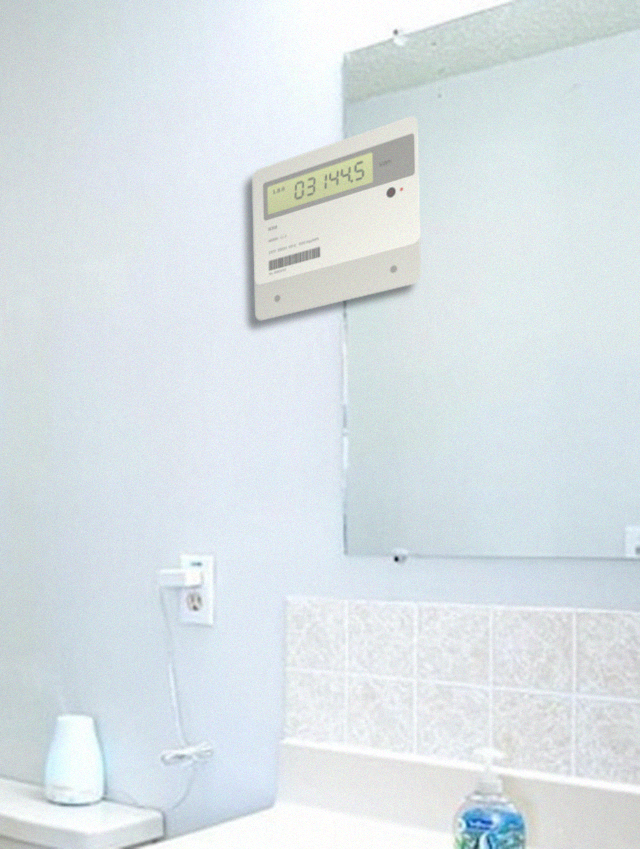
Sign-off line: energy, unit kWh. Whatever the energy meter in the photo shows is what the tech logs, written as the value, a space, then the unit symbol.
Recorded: 3144.5 kWh
